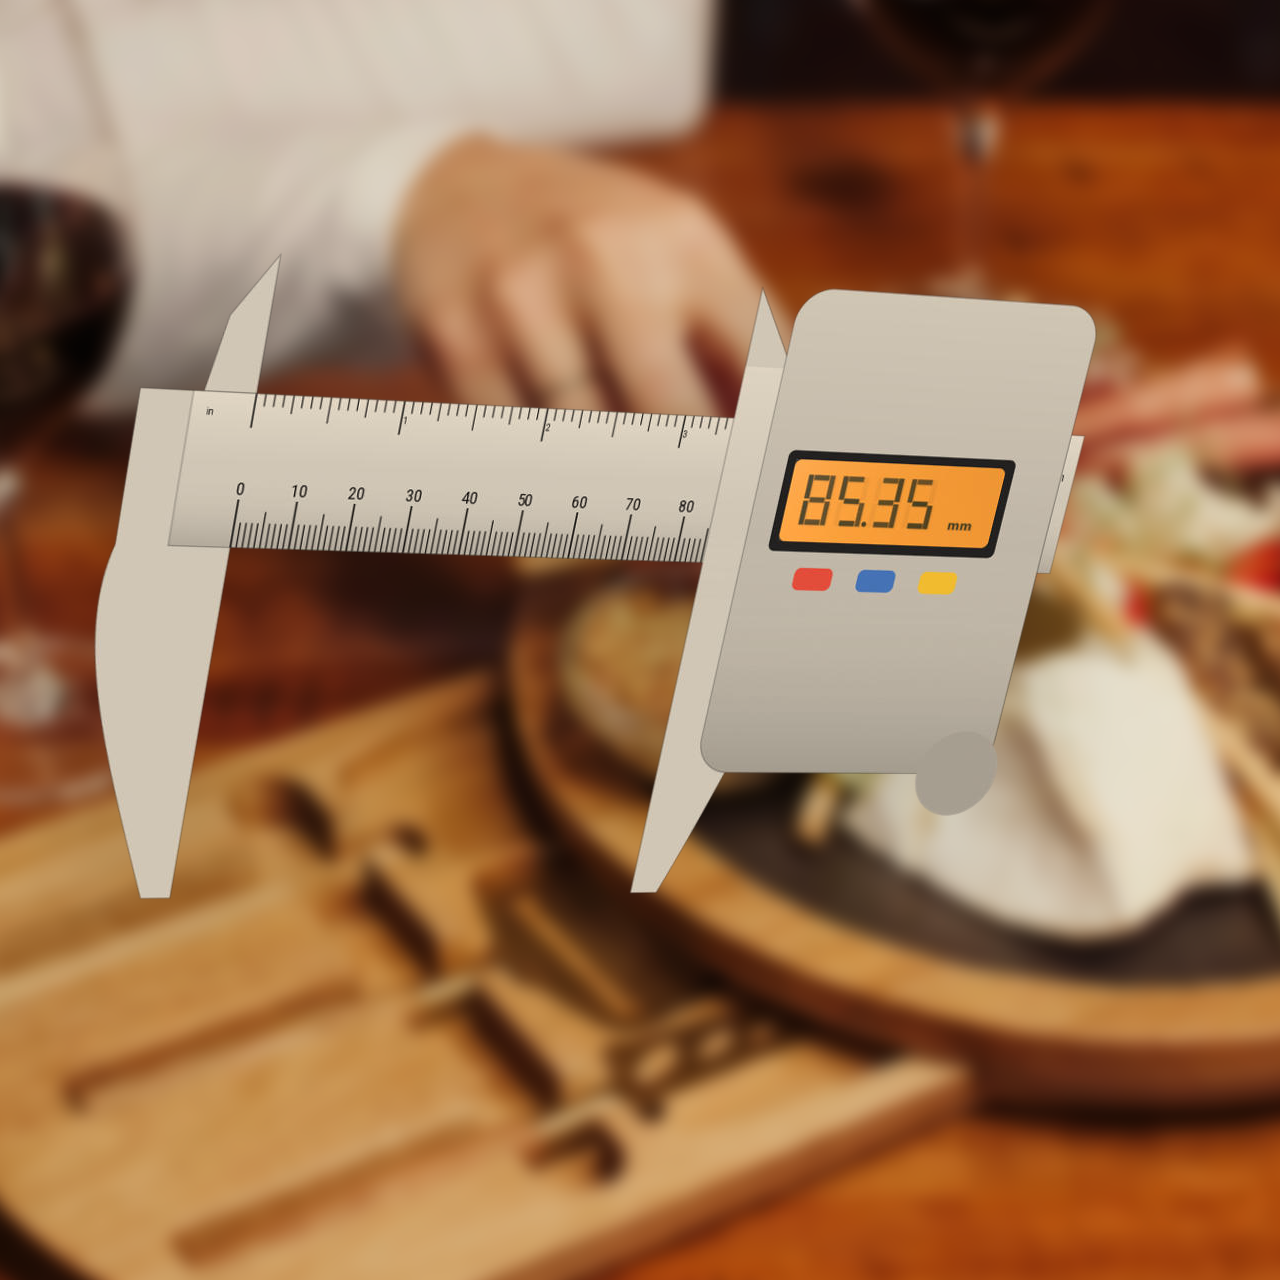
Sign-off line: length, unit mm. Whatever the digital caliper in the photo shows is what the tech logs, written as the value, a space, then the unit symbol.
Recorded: 85.35 mm
